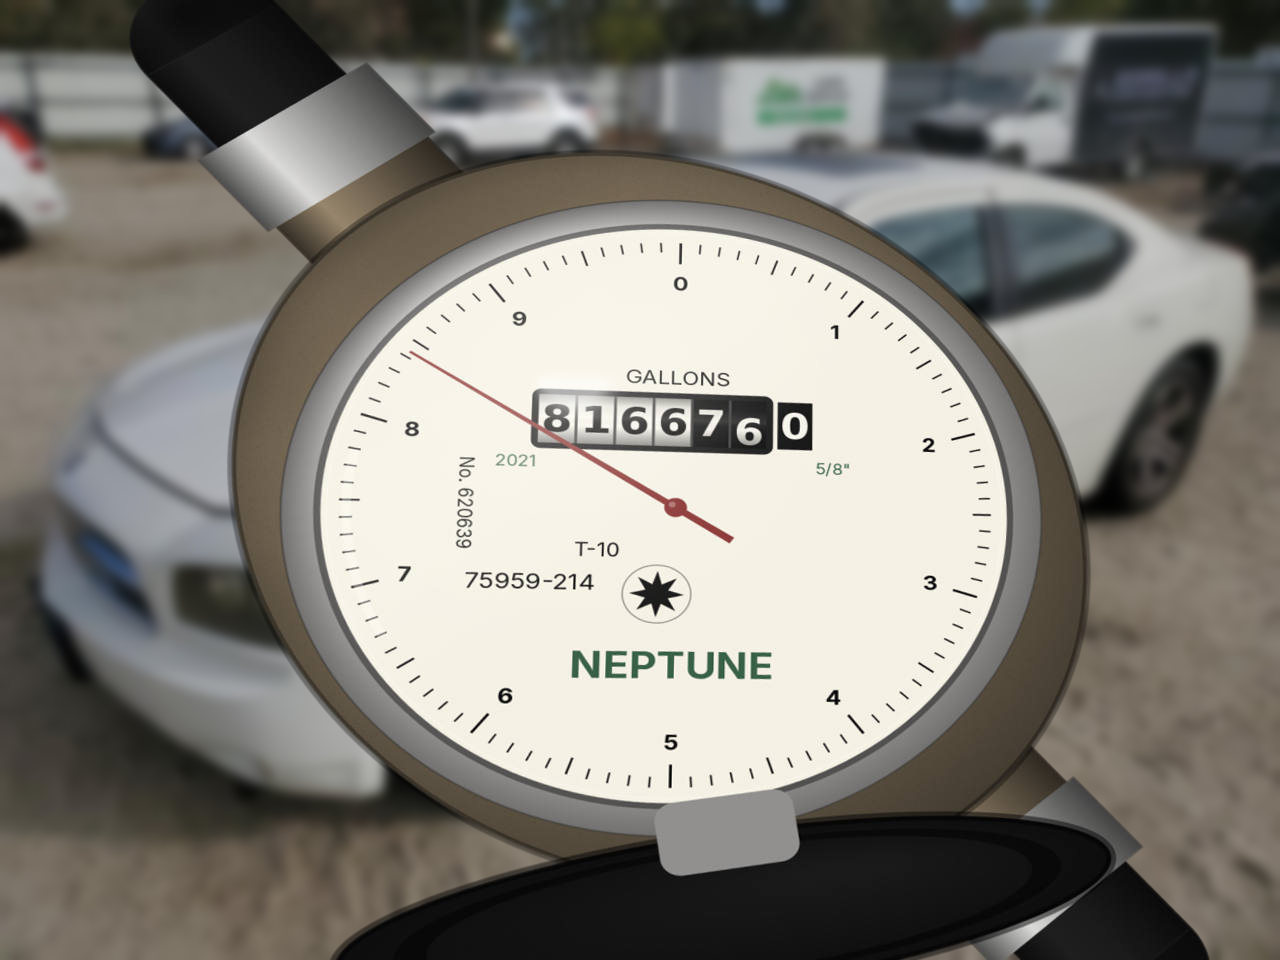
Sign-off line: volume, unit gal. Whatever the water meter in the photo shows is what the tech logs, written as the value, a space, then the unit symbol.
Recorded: 8166758.4 gal
